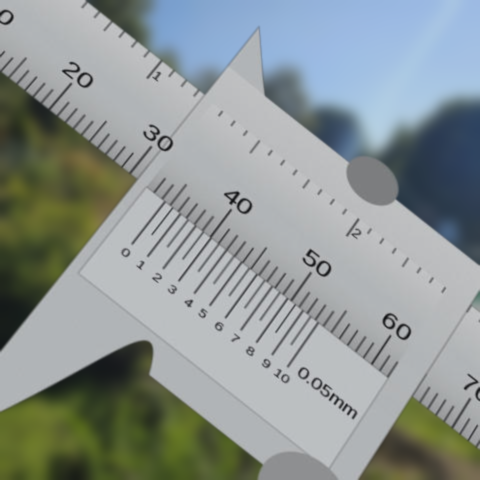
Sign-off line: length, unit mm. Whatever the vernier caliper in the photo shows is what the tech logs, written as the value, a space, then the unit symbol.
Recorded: 34.4 mm
